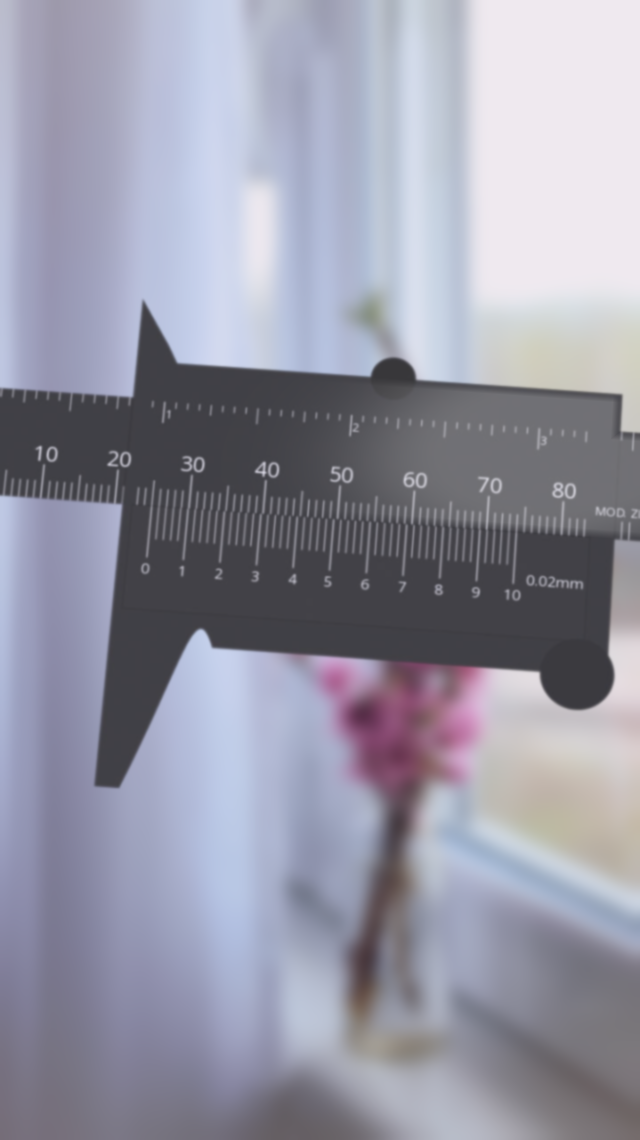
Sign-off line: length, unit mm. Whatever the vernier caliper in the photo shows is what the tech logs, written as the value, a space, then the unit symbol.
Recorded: 25.0 mm
